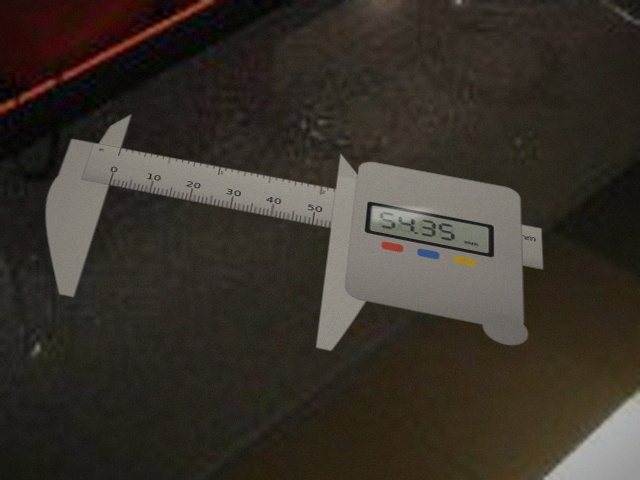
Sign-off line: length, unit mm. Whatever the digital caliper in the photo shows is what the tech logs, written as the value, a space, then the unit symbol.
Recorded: 54.35 mm
